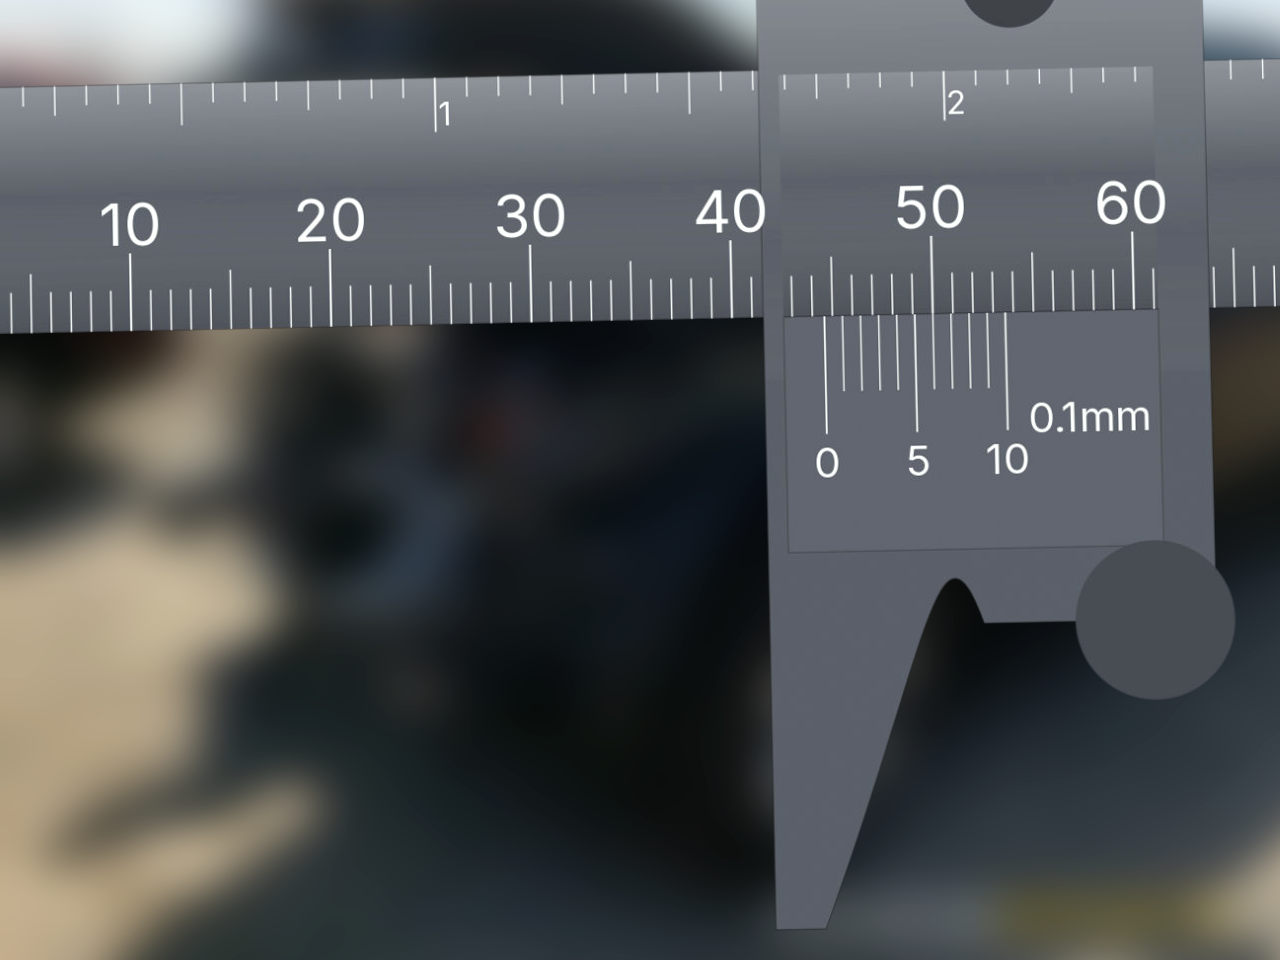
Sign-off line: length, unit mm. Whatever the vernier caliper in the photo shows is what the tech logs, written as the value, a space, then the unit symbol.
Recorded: 44.6 mm
